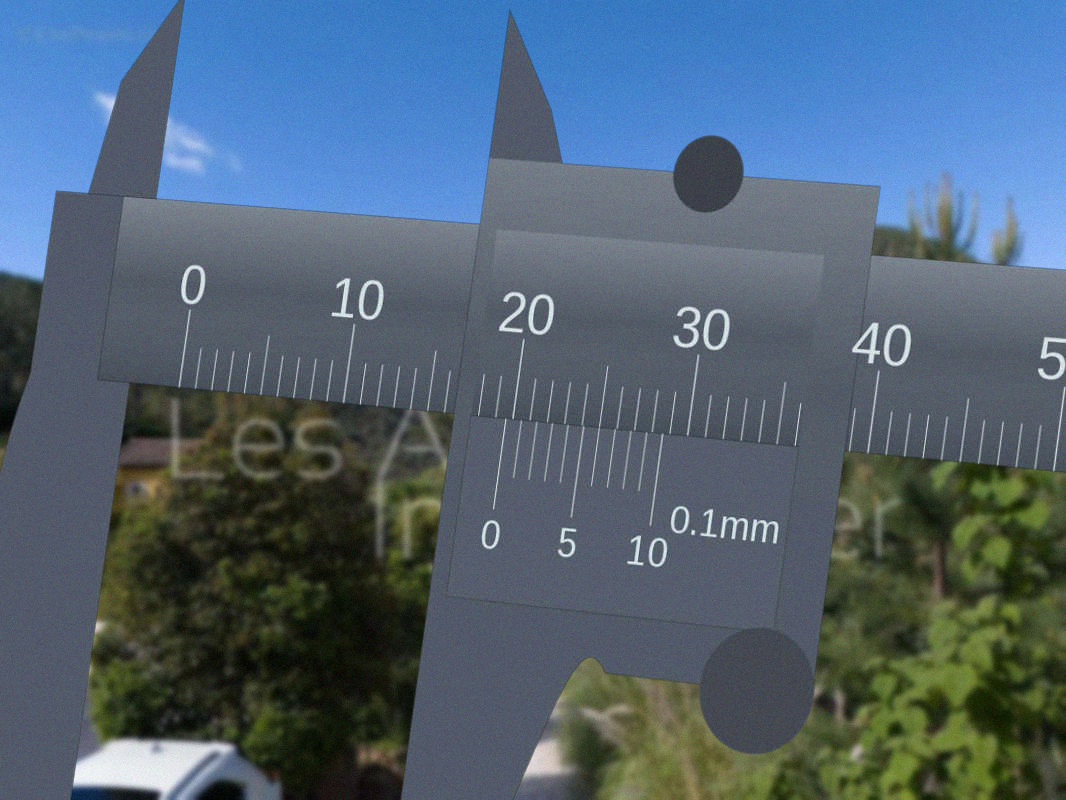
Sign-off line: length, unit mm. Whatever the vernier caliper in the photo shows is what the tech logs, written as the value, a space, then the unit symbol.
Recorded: 19.6 mm
